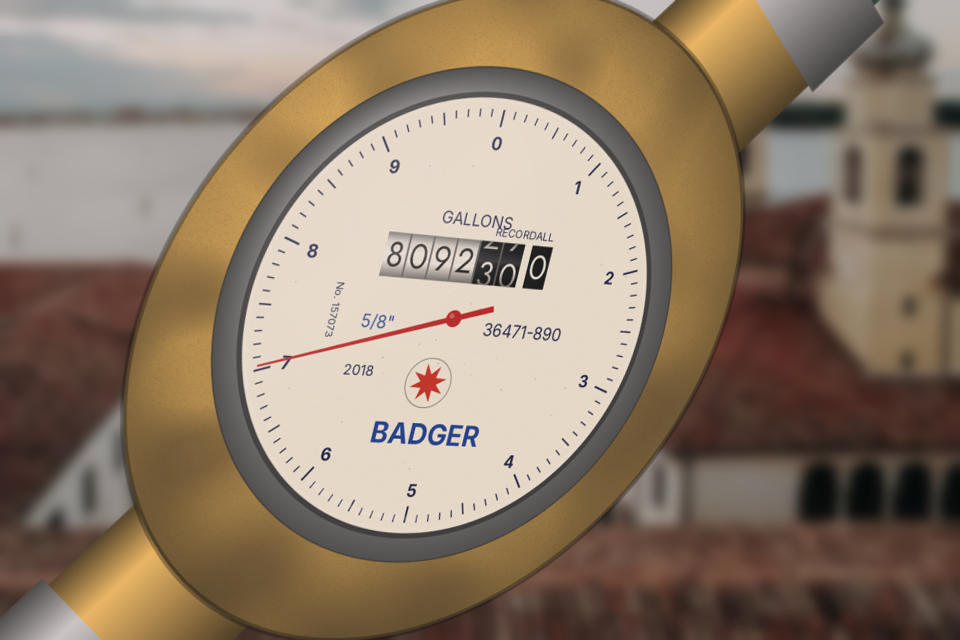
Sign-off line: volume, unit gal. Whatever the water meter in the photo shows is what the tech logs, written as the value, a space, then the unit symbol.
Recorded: 8092297.0 gal
